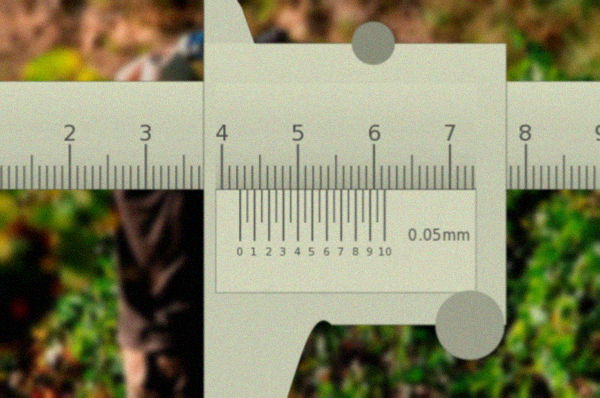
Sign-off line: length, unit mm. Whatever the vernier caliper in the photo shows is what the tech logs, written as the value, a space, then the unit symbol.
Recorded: 42.4 mm
